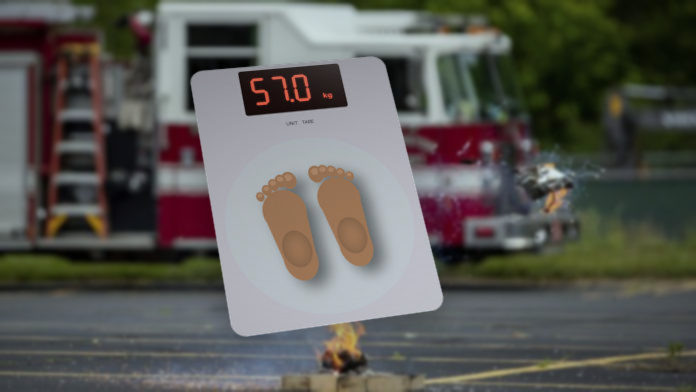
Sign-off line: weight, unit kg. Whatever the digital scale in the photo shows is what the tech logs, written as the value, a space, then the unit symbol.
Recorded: 57.0 kg
